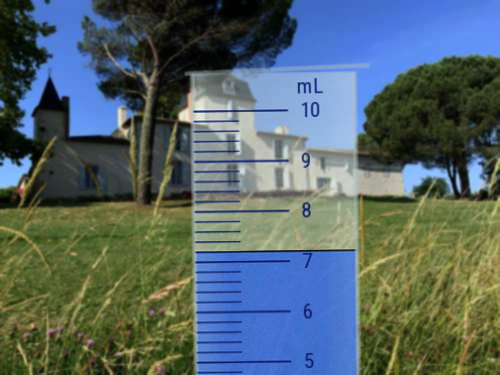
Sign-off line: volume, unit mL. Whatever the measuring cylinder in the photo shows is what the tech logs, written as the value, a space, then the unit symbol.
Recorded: 7.2 mL
